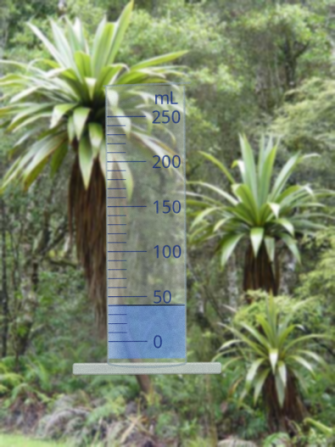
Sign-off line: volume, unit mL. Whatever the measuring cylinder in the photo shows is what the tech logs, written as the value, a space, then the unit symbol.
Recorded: 40 mL
